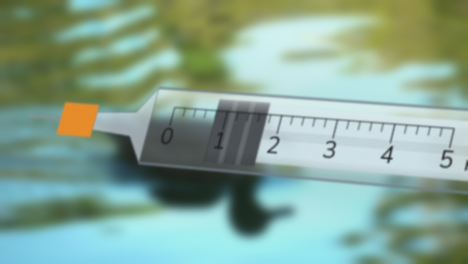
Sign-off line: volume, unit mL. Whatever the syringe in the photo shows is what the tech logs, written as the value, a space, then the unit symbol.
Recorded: 0.8 mL
